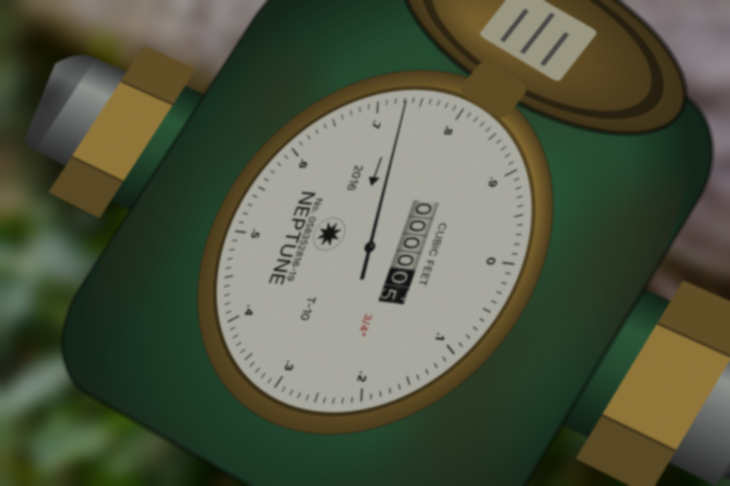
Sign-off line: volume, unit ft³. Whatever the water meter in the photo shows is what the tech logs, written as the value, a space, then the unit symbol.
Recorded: 4.73 ft³
